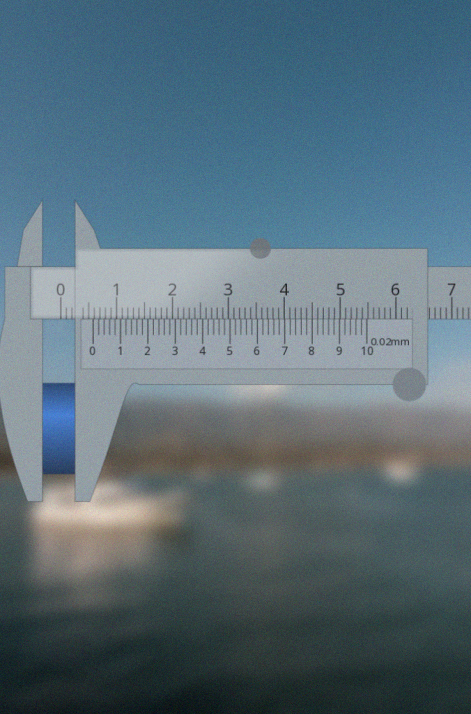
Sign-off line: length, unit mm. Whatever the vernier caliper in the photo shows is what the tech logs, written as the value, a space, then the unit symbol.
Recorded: 5.8 mm
